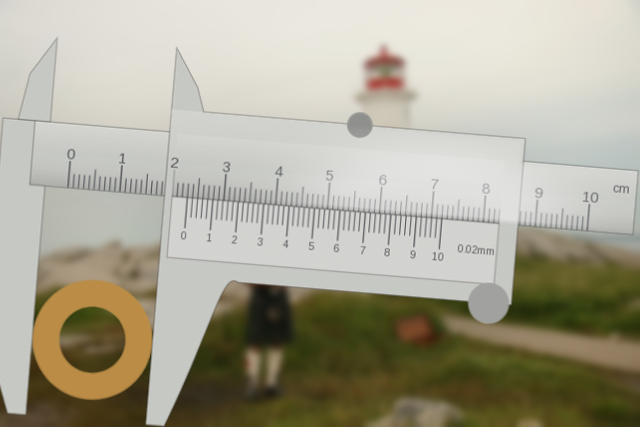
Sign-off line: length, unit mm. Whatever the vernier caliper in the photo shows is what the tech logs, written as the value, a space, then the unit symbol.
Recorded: 23.0 mm
